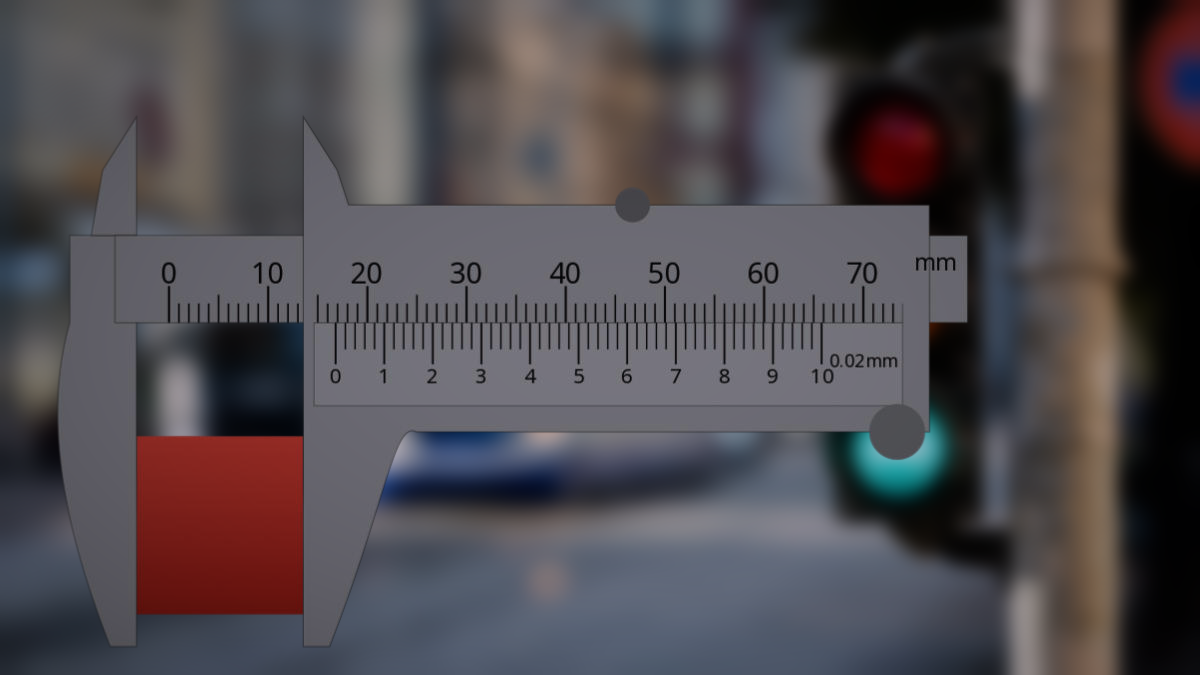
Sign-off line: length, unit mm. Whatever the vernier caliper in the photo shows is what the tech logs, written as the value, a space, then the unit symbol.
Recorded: 16.8 mm
